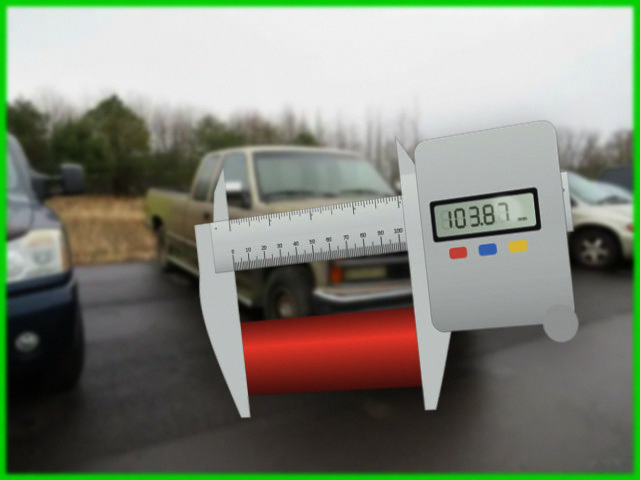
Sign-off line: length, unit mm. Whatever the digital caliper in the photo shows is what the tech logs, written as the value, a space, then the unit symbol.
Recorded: 103.87 mm
